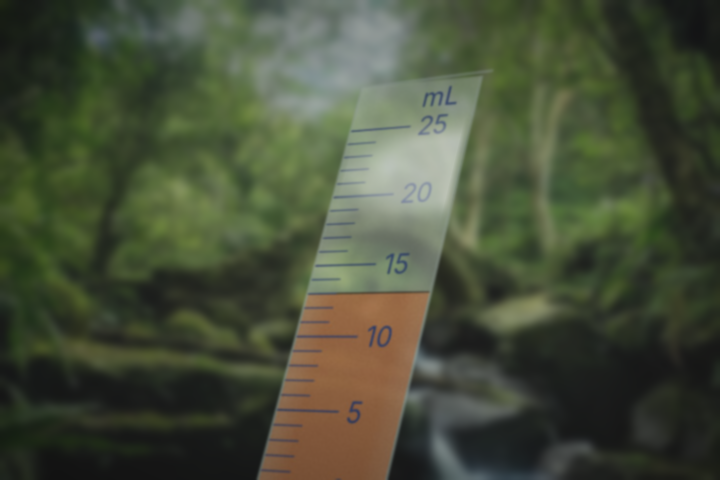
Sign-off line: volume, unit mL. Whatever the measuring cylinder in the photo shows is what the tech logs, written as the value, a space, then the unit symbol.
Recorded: 13 mL
